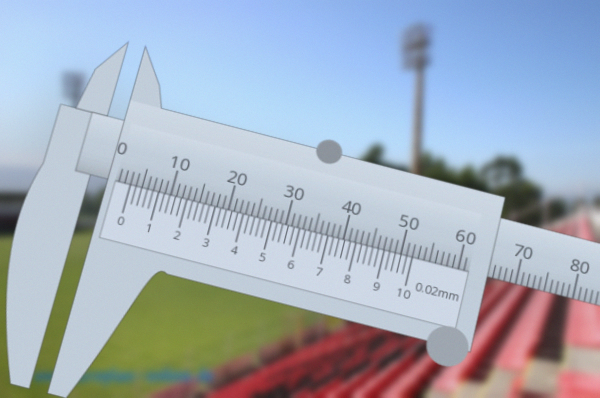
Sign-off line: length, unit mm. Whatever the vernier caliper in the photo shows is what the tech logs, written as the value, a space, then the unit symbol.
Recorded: 3.0 mm
